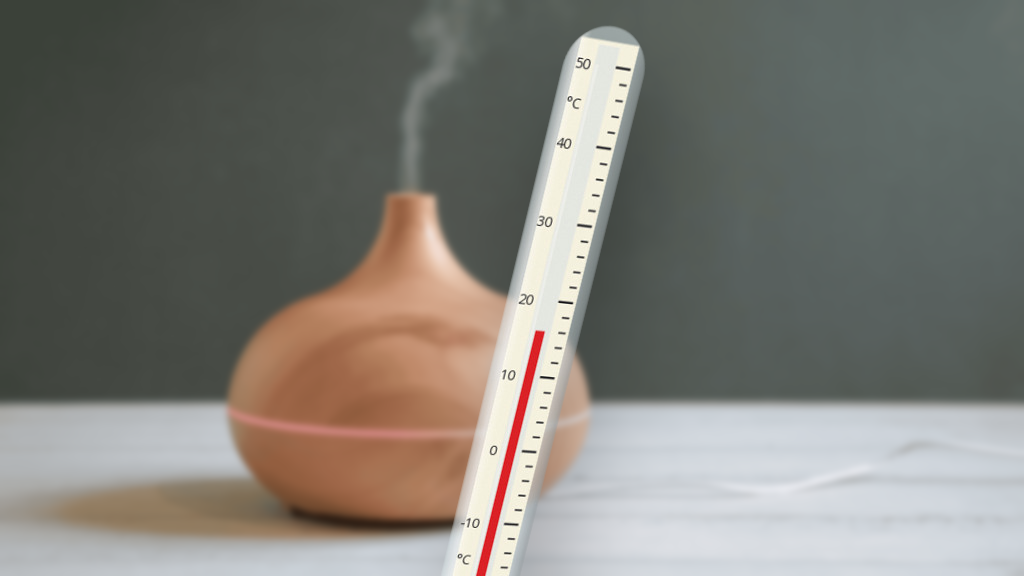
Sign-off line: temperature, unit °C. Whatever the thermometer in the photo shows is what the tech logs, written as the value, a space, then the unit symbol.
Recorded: 16 °C
